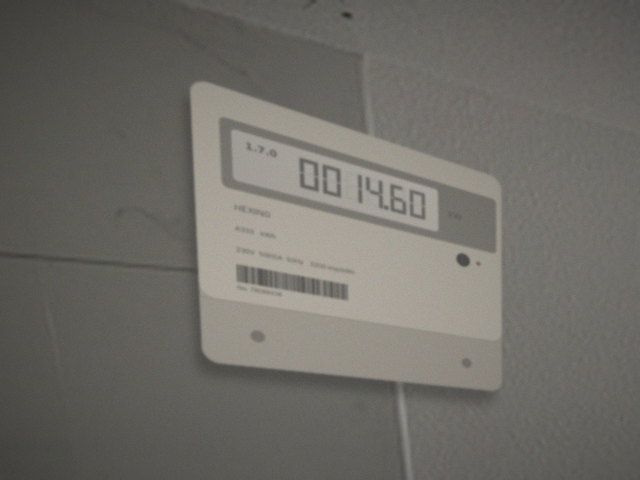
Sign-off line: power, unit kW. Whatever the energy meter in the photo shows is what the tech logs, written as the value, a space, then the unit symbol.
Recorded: 14.60 kW
